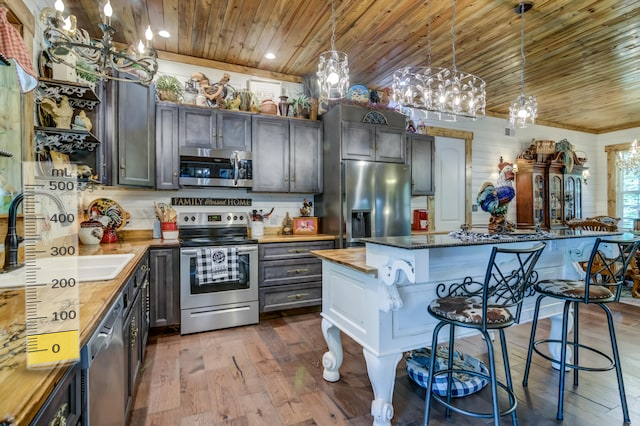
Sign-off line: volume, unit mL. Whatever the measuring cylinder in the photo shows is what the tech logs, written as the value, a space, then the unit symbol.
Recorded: 50 mL
